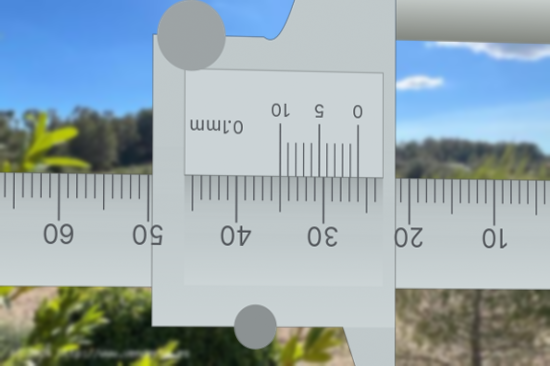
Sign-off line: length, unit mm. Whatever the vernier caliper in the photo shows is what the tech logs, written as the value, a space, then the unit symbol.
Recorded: 26.0 mm
